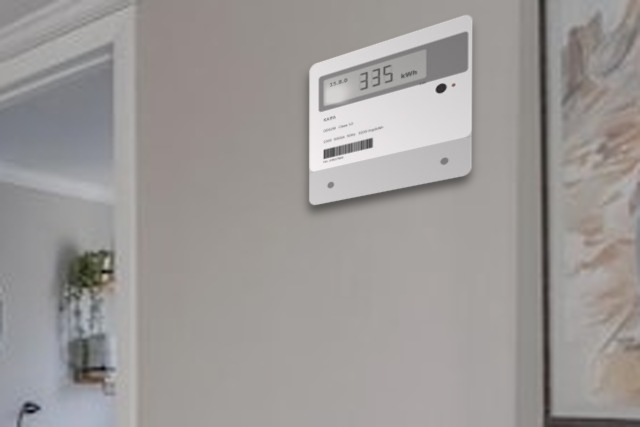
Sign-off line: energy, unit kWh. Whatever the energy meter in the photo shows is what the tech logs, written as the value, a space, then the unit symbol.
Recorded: 335 kWh
